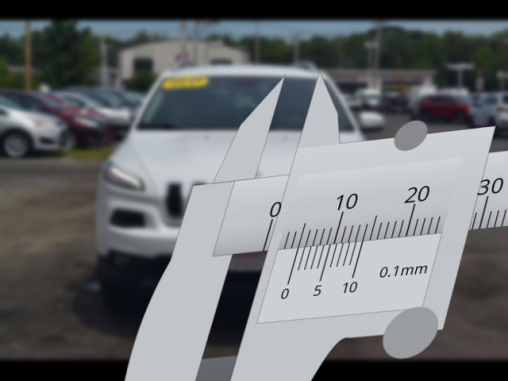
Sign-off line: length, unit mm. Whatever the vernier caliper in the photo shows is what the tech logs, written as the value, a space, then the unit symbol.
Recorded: 5.0 mm
